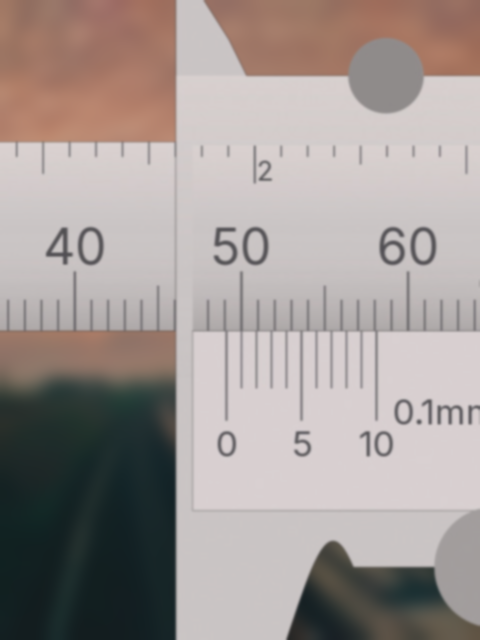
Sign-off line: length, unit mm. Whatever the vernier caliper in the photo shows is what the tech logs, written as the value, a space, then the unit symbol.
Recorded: 49.1 mm
